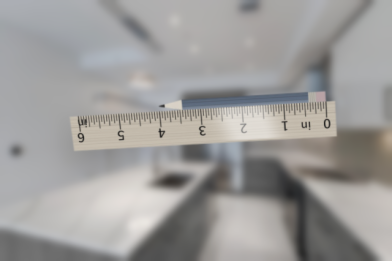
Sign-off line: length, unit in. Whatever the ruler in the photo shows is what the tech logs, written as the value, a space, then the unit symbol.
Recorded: 4 in
